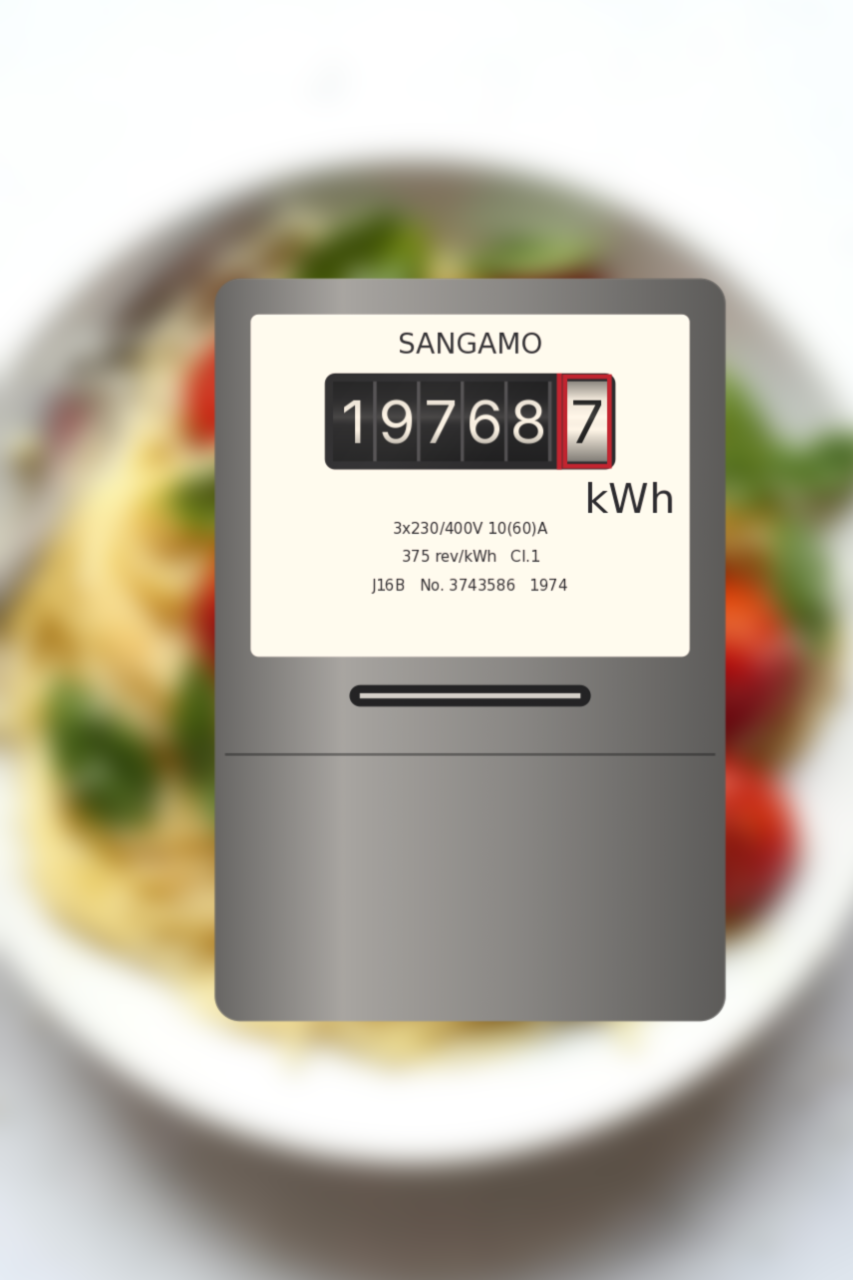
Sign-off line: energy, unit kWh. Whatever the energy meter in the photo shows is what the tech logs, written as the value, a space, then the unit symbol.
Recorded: 19768.7 kWh
